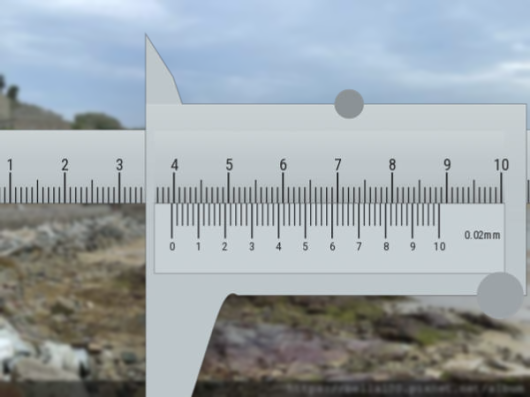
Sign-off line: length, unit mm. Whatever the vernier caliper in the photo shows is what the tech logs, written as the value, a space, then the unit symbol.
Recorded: 39.6 mm
